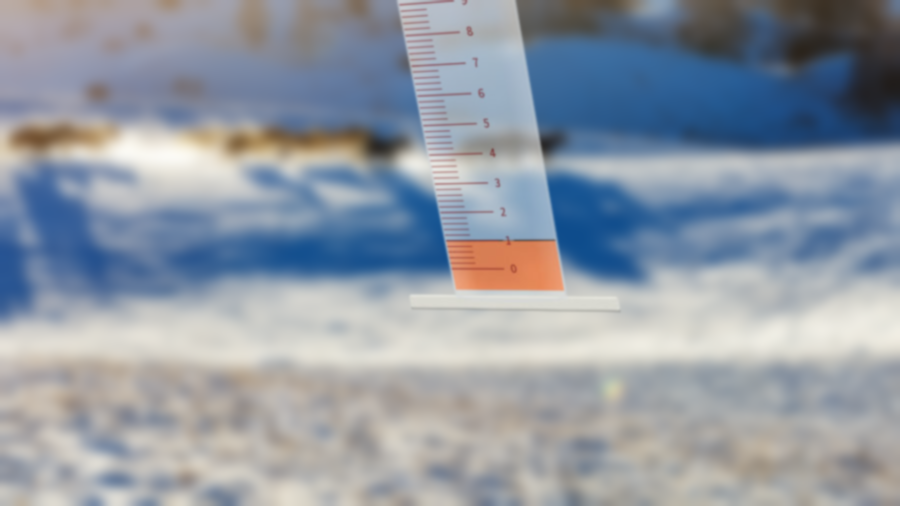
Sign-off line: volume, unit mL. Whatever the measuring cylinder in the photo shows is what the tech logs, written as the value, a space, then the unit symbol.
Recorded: 1 mL
